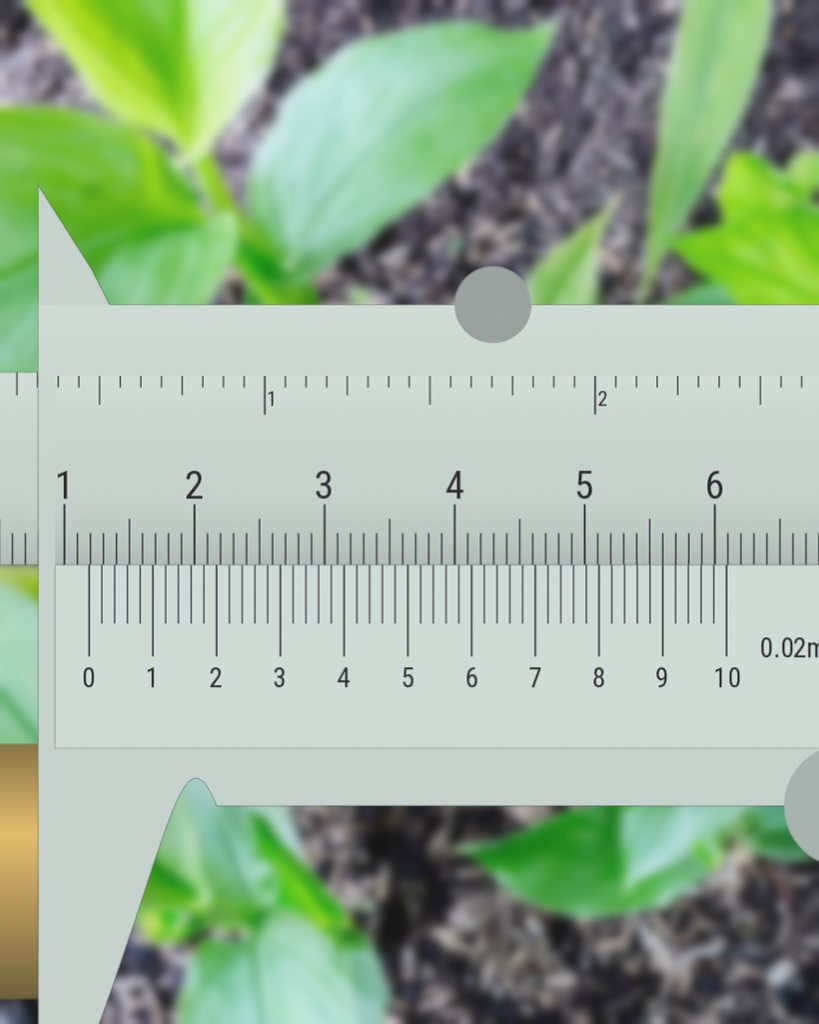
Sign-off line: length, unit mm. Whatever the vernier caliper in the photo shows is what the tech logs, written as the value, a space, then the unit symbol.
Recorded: 11.9 mm
